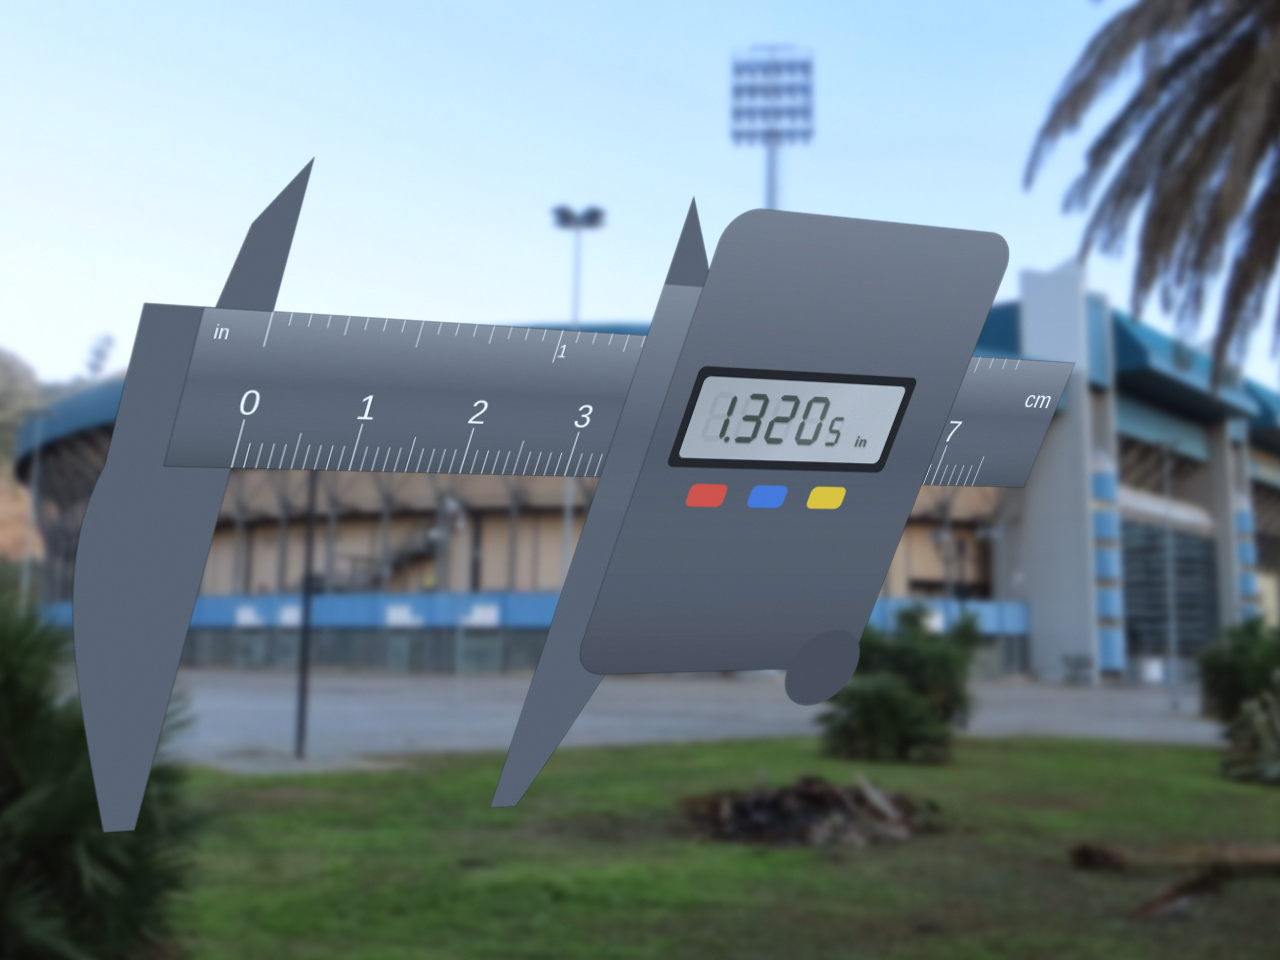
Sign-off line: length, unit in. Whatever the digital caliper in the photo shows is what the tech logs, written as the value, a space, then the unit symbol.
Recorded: 1.3205 in
